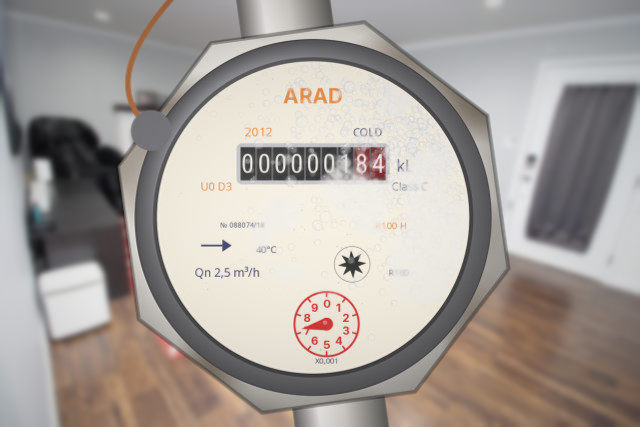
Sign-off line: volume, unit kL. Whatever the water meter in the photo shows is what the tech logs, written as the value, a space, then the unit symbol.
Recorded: 1.847 kL
